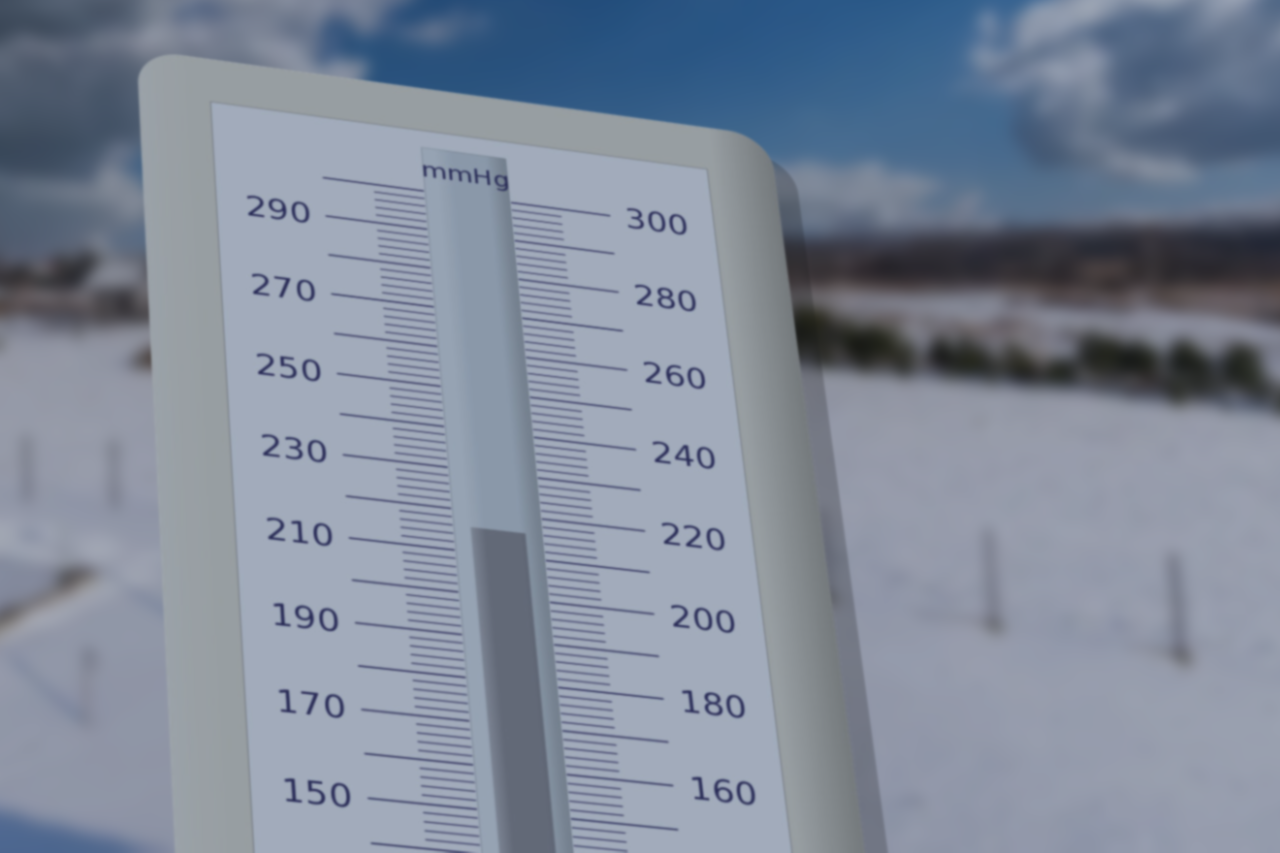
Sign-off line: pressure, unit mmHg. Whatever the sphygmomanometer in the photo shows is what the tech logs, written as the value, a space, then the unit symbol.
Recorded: 216 mmHg
